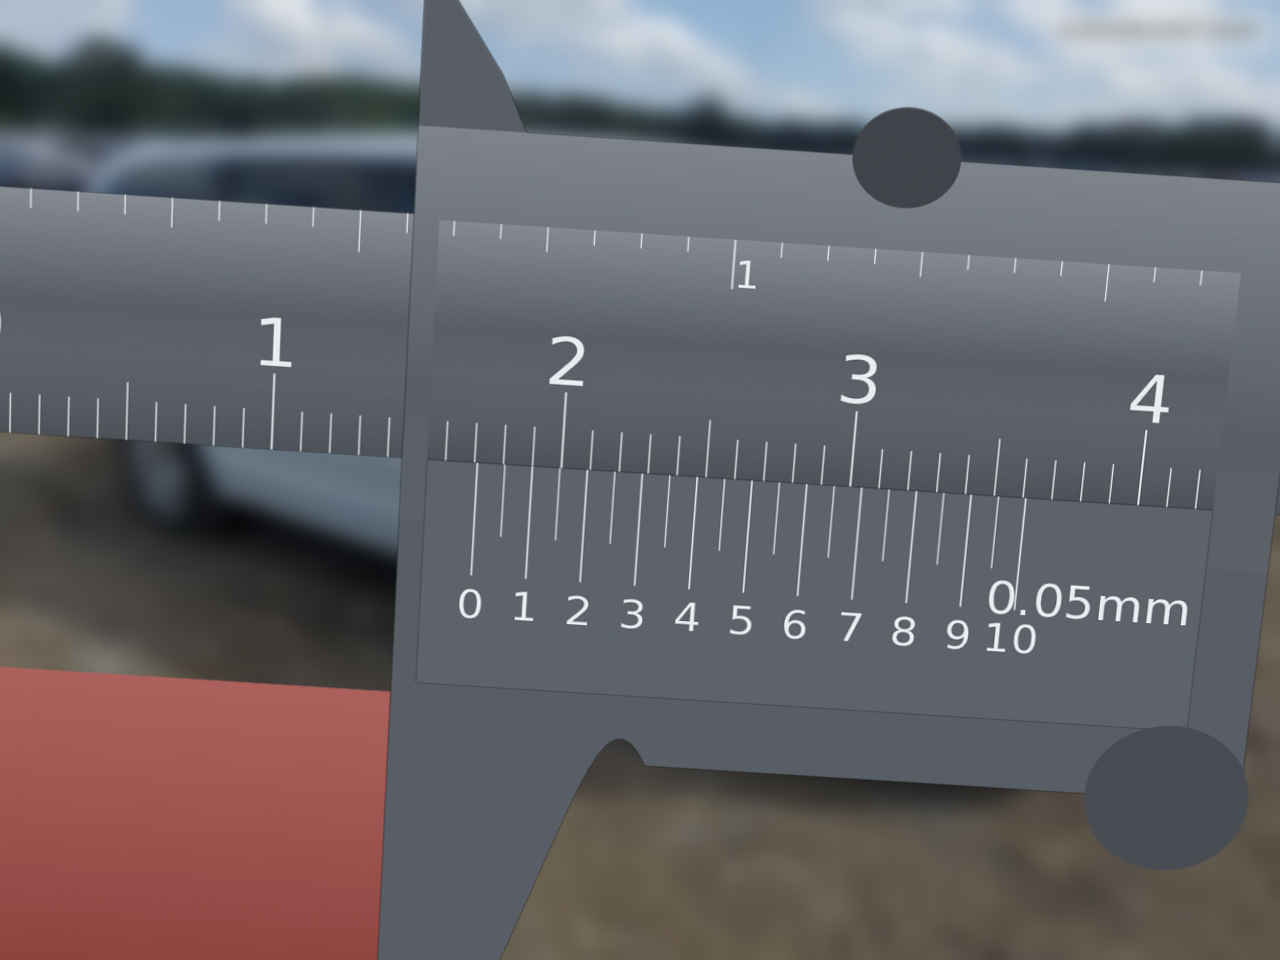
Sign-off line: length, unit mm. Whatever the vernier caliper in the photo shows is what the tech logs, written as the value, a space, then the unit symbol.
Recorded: 17.10 mm
